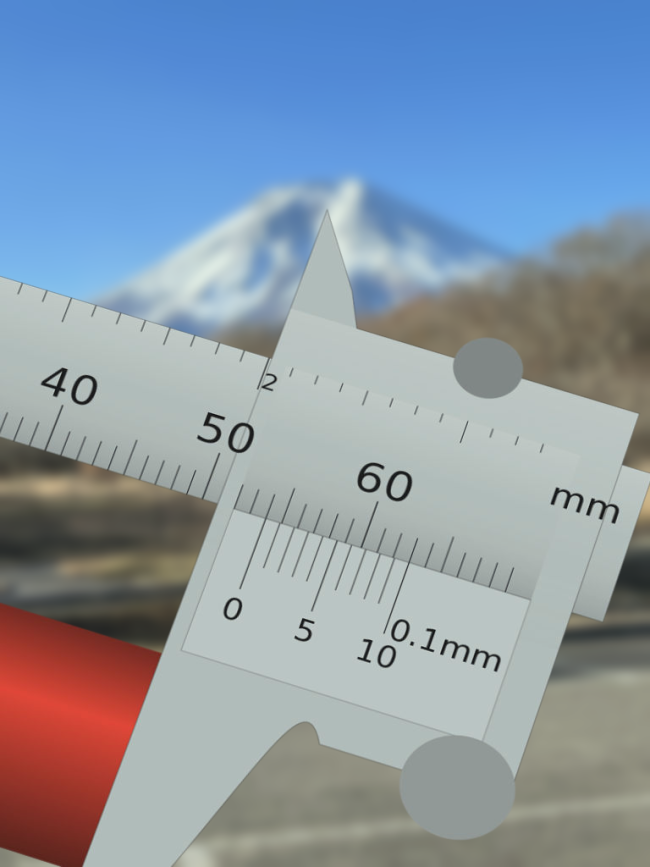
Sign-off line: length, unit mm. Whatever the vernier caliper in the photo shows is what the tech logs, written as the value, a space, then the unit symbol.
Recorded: 54.0 mm
